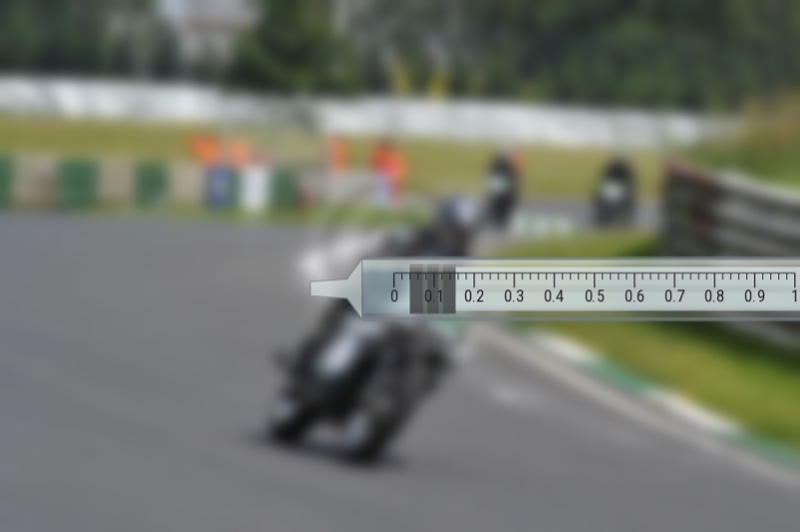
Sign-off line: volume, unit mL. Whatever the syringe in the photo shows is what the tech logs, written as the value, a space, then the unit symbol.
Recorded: 0.04 mL
